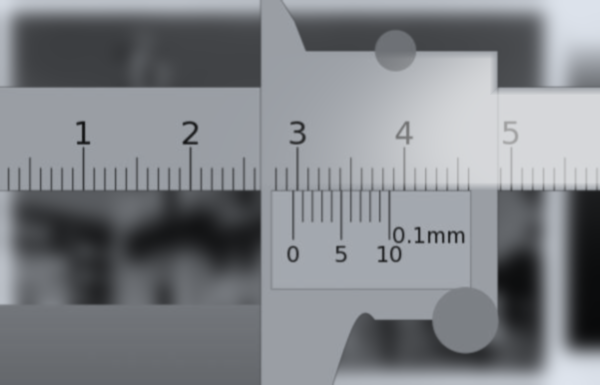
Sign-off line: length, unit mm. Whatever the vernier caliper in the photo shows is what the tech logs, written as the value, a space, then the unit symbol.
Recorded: 29.6 mm
